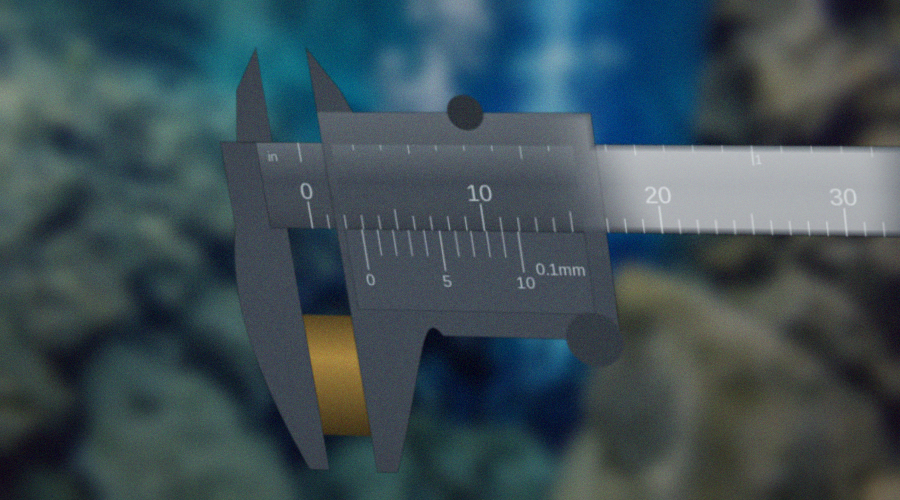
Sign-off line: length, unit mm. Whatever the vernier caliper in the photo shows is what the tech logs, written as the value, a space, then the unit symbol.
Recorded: 2.9 mm
